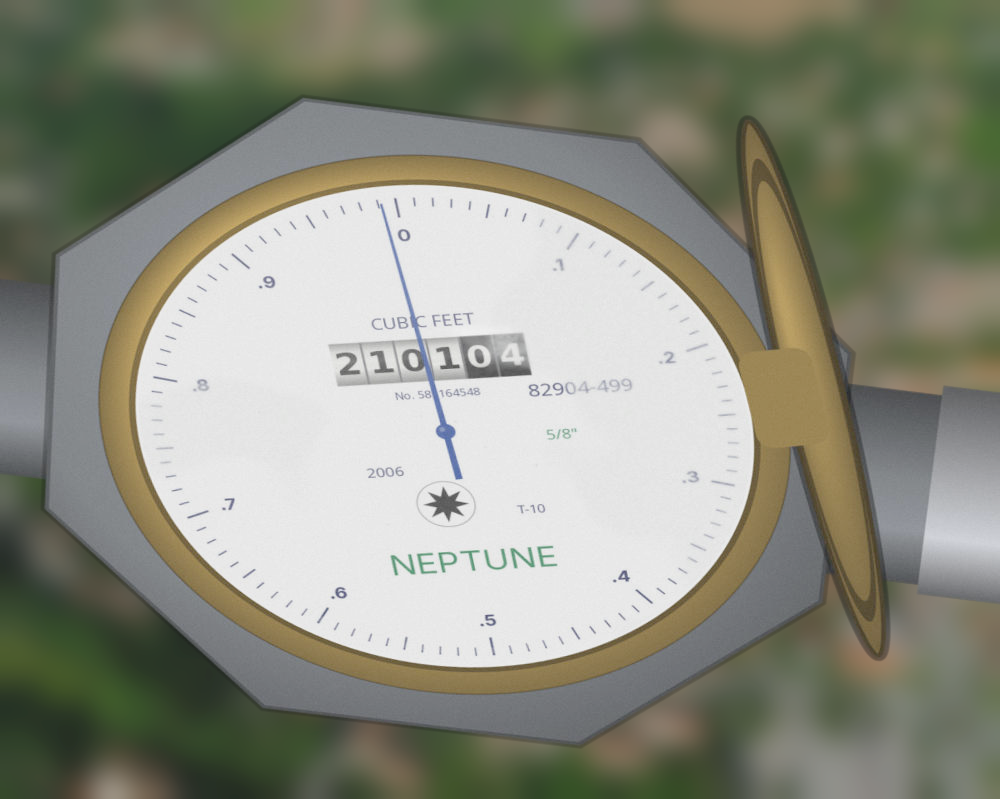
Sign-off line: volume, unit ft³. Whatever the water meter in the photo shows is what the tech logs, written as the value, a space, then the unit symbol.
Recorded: 210103.99 ft³
